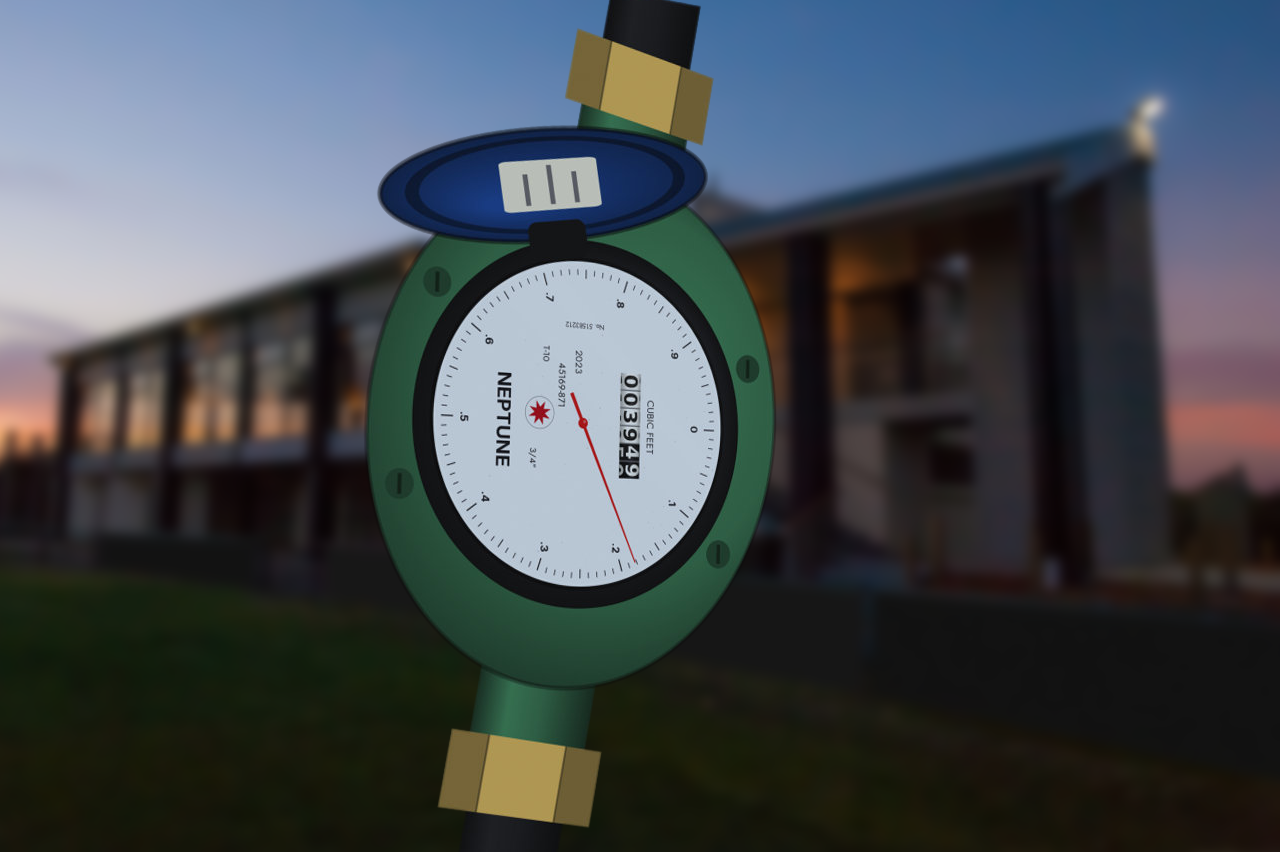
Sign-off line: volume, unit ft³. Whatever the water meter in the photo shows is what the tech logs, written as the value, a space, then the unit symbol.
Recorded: 3949.18 ft³
